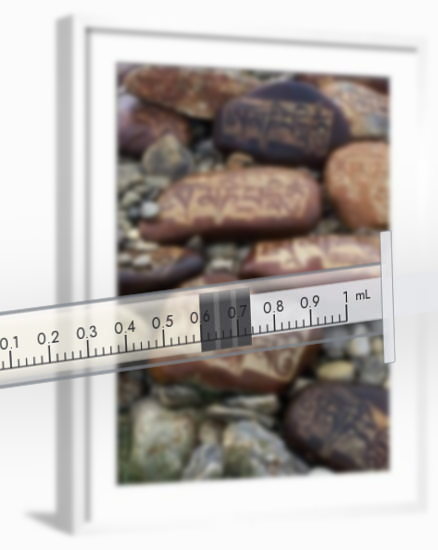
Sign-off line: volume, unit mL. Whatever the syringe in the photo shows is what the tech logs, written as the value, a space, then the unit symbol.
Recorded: 0.6 mL
